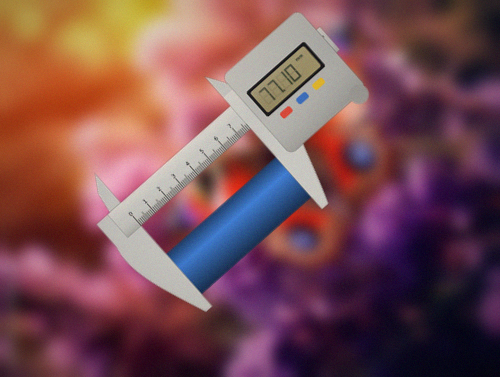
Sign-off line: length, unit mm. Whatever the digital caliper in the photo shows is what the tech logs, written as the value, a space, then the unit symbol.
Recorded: 77.10 mm
